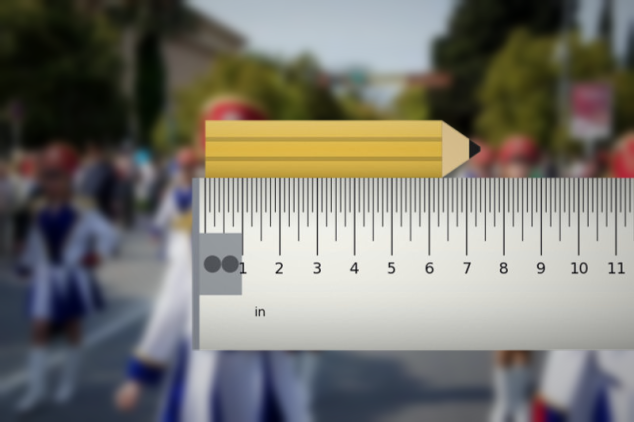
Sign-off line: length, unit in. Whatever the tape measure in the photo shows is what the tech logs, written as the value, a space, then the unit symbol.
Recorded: 7.375 in
